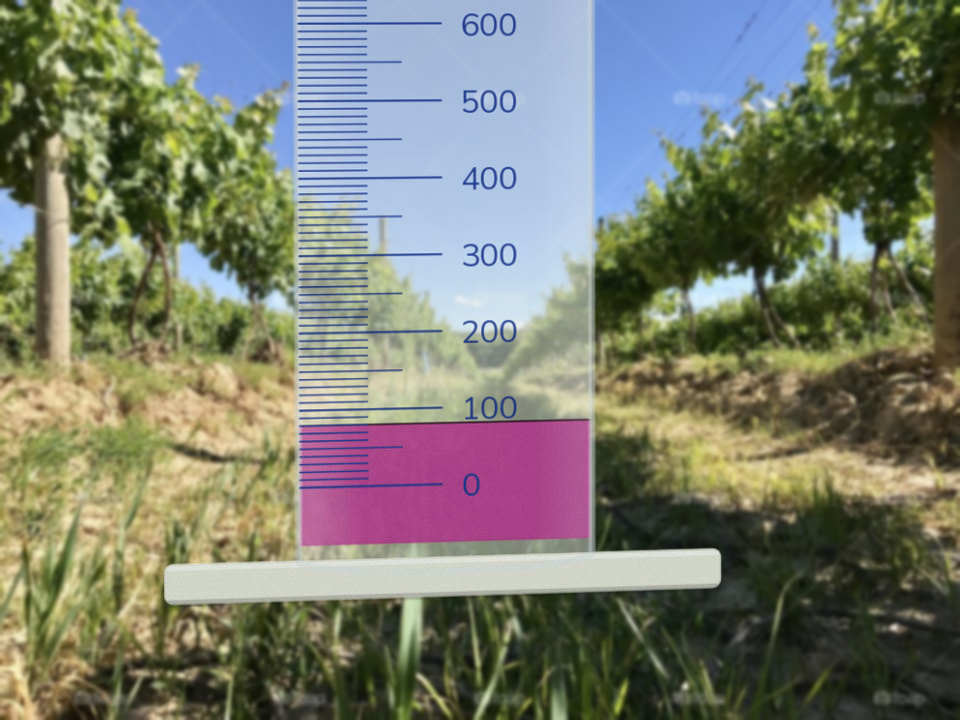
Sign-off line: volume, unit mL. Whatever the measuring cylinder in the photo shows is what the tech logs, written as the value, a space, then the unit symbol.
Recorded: 80 mL
